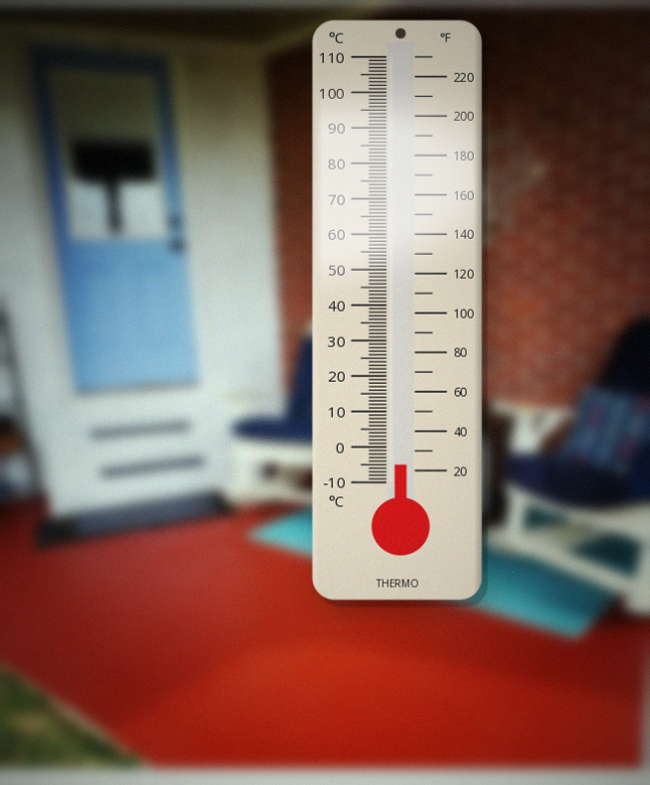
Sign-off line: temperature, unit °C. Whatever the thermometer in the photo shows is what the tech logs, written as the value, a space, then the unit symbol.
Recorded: -5 °C
